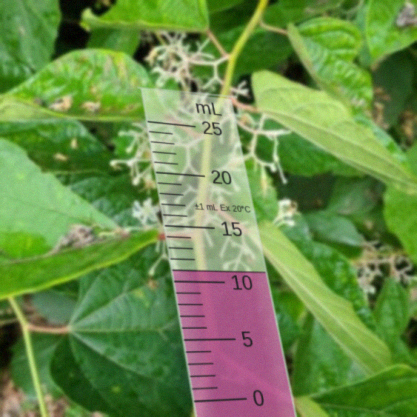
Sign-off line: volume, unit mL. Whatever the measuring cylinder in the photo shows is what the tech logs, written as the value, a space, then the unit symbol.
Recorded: 11 mL
